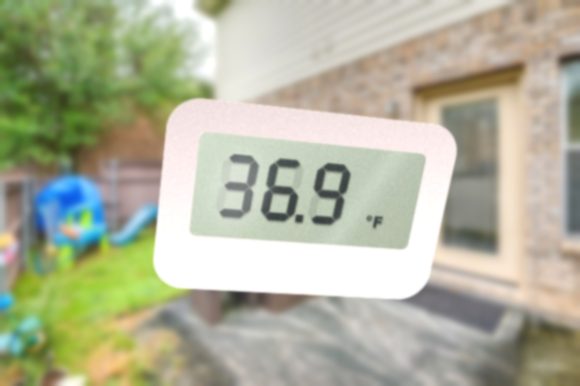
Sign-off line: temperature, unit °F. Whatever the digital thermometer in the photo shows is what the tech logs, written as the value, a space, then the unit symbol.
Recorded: 36.9 °F
